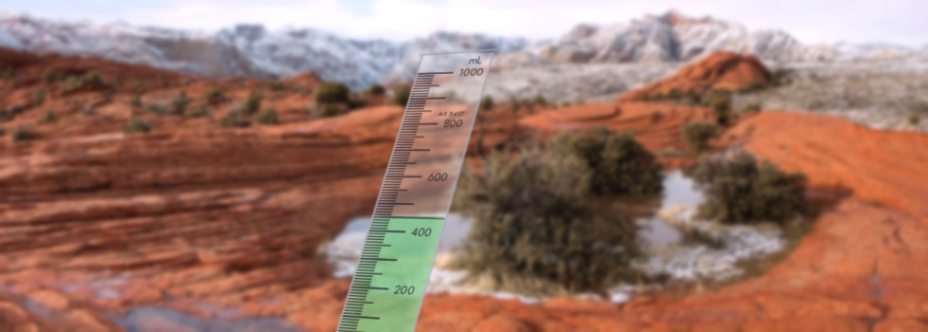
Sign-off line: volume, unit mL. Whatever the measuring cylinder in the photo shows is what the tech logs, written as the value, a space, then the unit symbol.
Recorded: 450 mL
